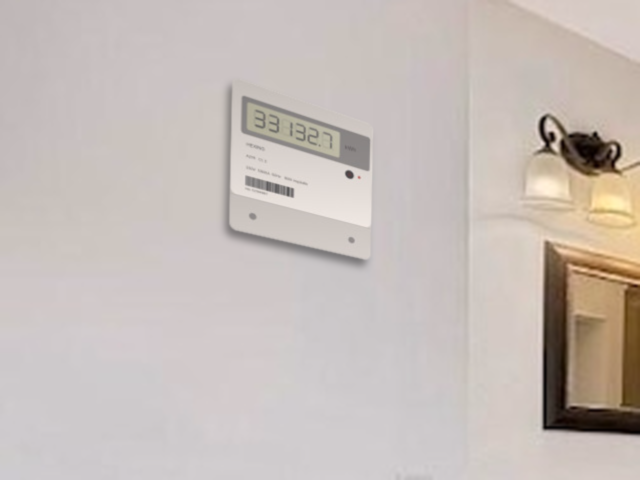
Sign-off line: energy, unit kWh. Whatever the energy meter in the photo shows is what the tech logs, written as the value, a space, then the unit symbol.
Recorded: 33132.7 kWh
